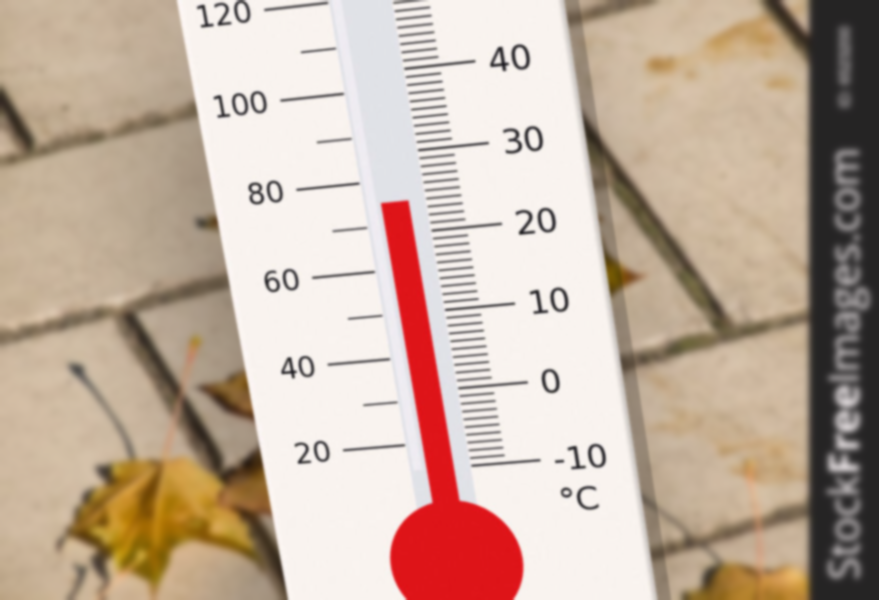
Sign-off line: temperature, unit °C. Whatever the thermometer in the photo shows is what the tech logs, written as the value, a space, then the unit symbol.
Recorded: 24 °C
